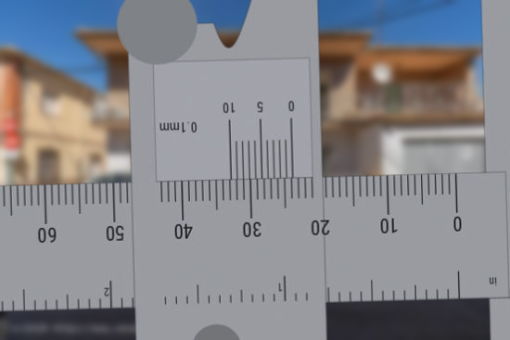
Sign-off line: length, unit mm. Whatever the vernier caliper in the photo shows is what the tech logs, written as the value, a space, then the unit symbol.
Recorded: 23.8 mm
